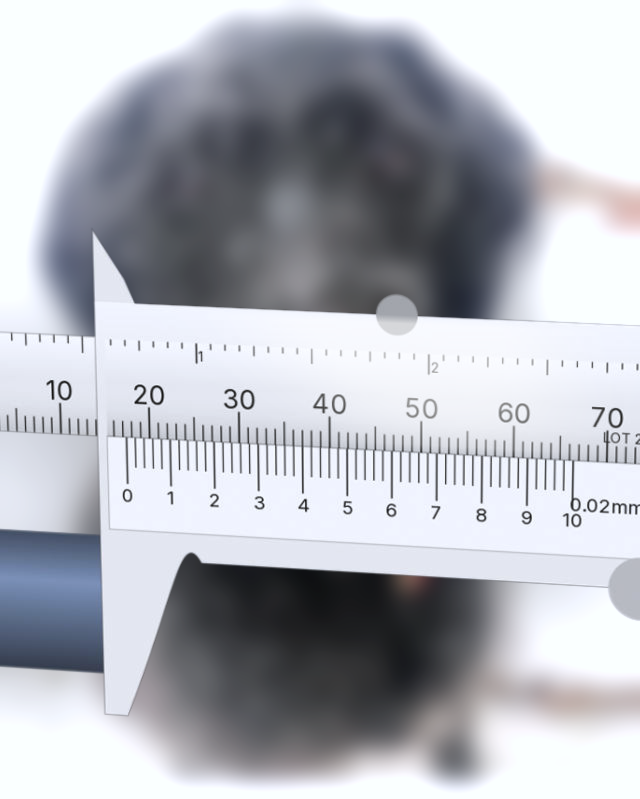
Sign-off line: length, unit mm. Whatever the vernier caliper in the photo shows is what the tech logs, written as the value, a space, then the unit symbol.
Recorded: 17.4 mm
